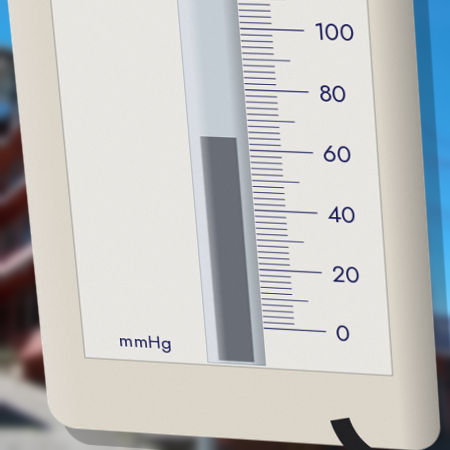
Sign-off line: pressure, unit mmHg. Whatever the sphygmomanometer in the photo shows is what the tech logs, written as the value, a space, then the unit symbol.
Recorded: 64 mmHg
